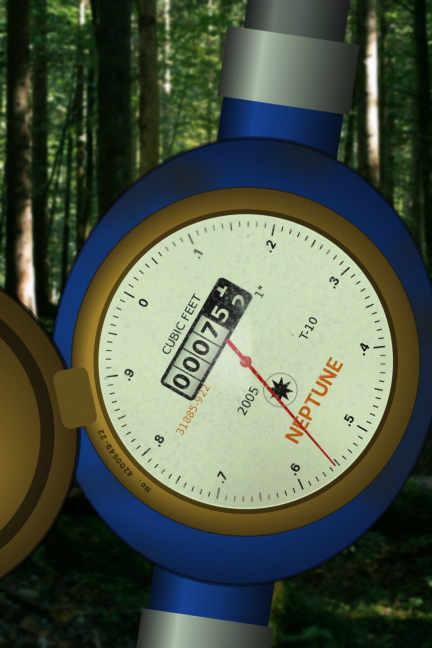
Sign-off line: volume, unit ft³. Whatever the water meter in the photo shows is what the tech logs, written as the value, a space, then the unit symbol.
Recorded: 751.55 ft³
